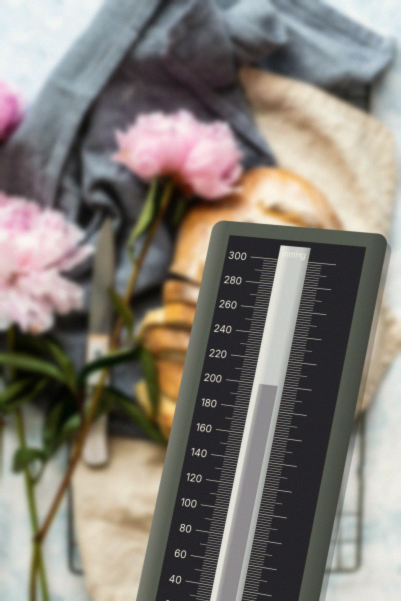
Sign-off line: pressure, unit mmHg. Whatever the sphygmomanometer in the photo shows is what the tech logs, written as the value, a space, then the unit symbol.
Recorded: 200 mmHg
